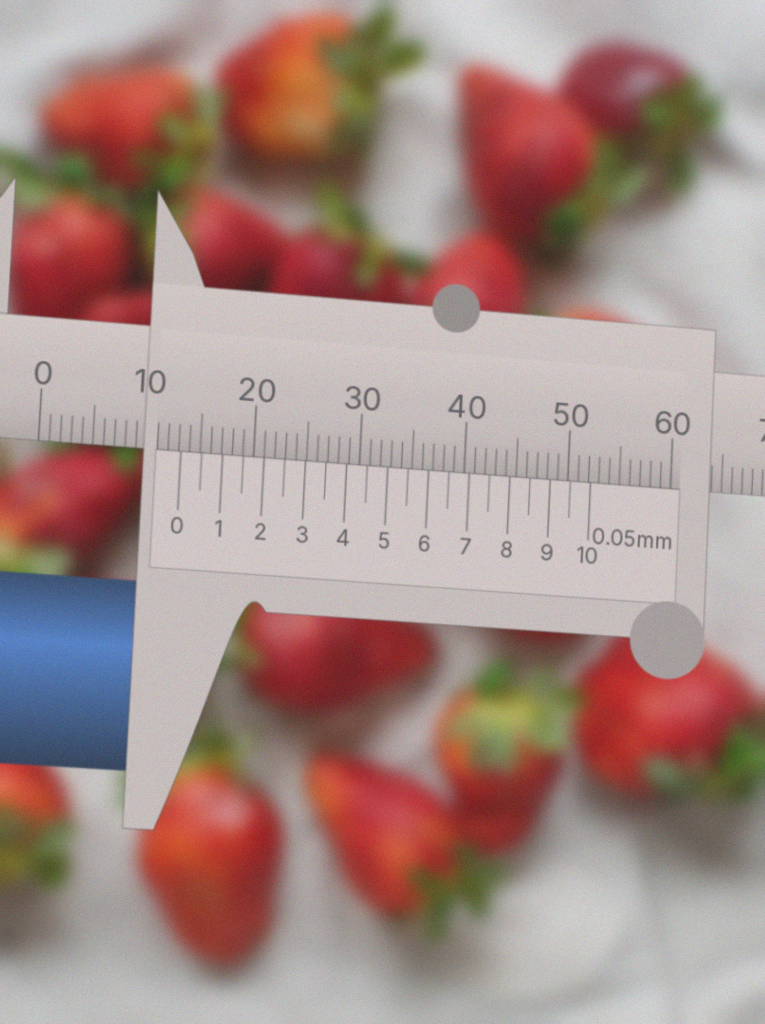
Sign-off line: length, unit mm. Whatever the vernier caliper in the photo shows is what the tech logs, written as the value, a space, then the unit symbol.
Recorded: 13.2 mm
